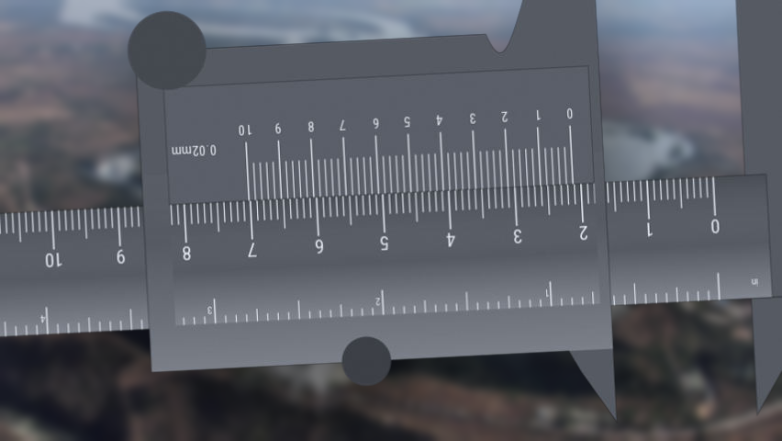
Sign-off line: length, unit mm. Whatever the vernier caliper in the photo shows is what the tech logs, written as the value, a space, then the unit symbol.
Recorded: 21.2 mm
